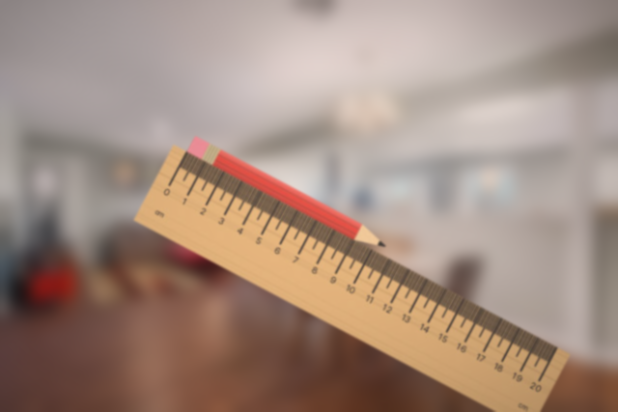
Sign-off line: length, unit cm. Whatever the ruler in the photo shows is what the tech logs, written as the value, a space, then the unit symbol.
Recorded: 10.5 cm
